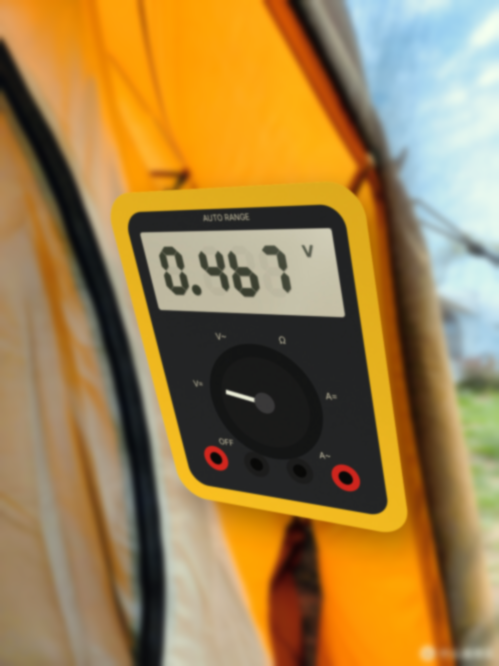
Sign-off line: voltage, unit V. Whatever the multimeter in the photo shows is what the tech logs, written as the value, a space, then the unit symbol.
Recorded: 0.467 V
